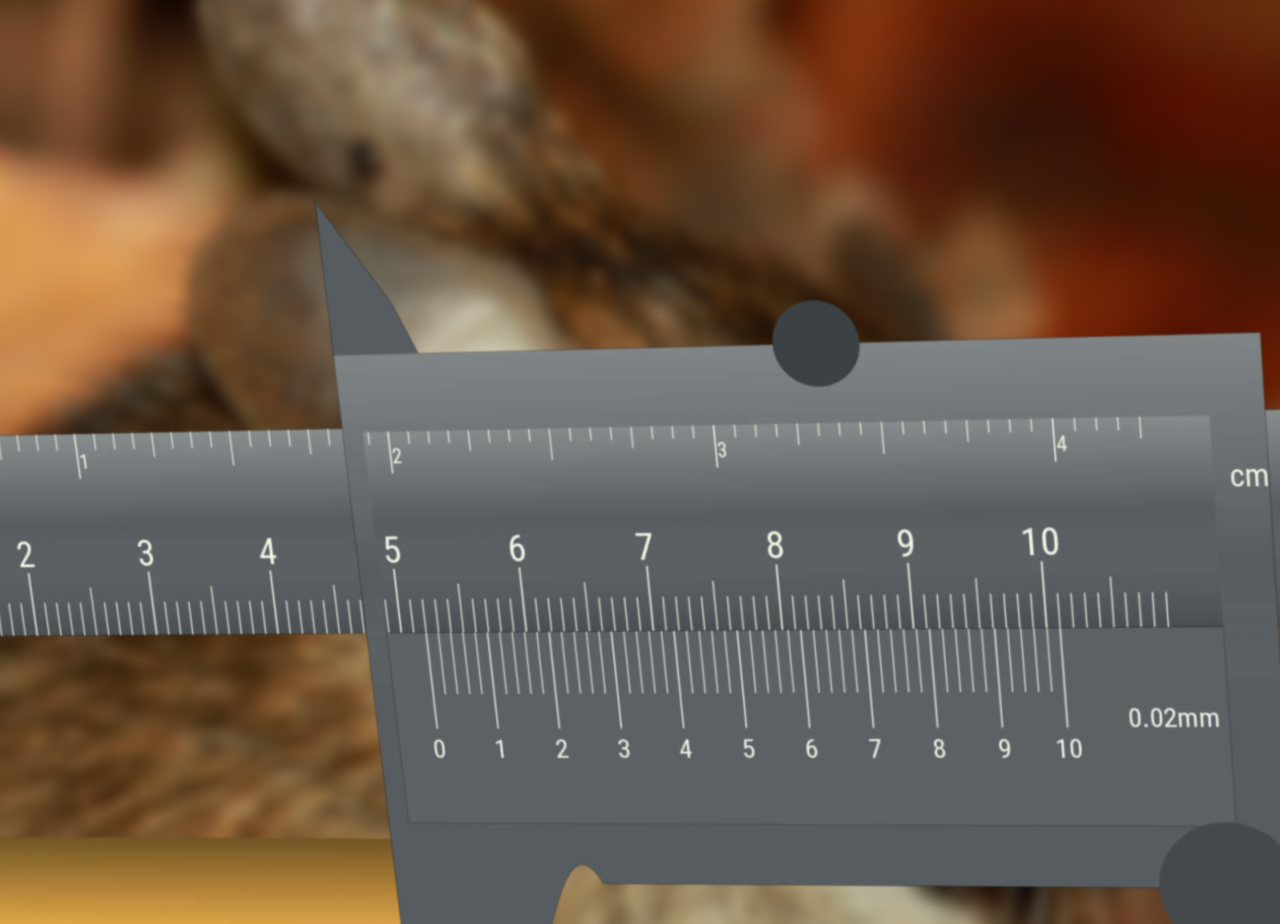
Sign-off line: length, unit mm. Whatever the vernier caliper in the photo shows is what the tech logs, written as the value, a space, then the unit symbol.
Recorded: 52.0 mm
